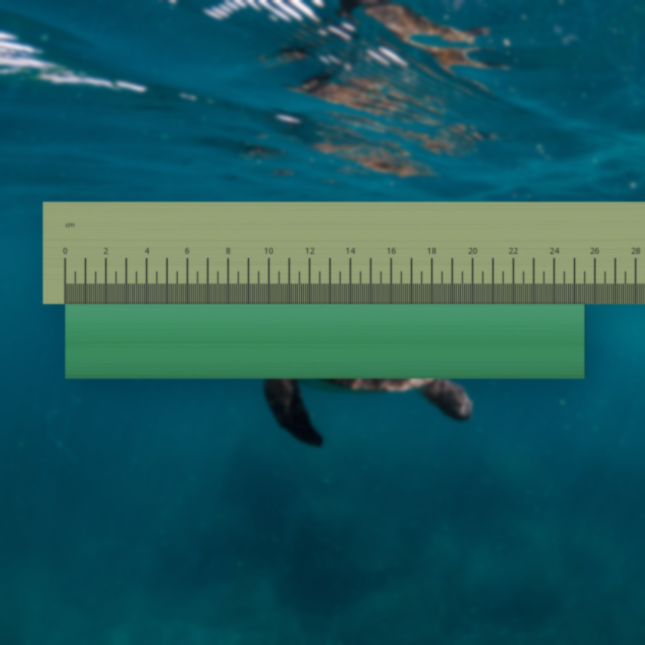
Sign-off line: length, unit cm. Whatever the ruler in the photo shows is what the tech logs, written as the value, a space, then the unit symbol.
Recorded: 25.5 cm
